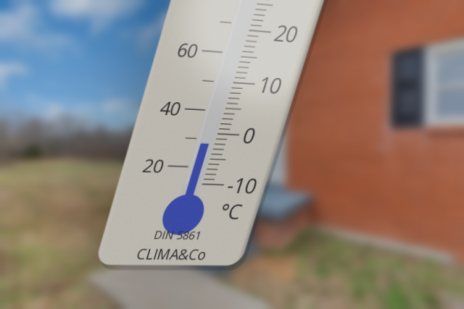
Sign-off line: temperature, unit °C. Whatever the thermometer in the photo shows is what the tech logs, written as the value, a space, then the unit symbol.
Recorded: -2 °C
